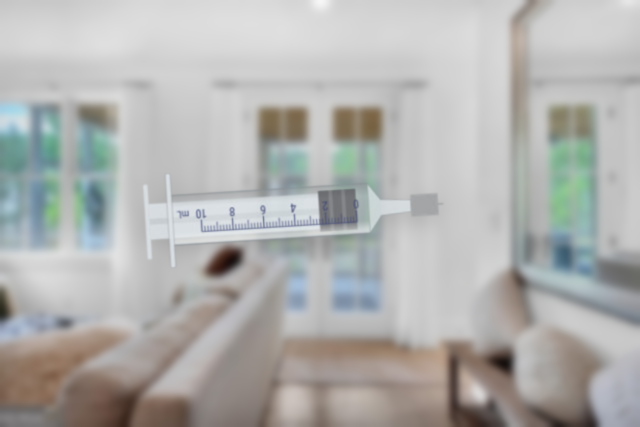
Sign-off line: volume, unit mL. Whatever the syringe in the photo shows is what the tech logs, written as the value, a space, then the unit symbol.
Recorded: 0 mL
